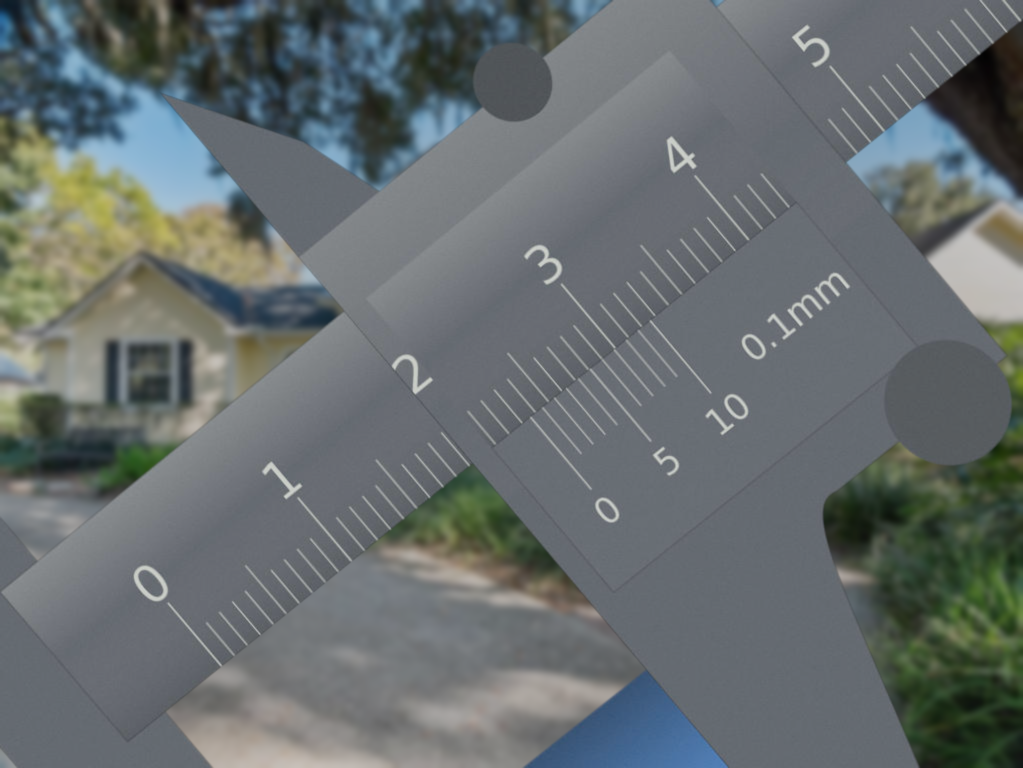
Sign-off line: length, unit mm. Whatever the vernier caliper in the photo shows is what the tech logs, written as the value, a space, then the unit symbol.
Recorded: 23.6 mm
